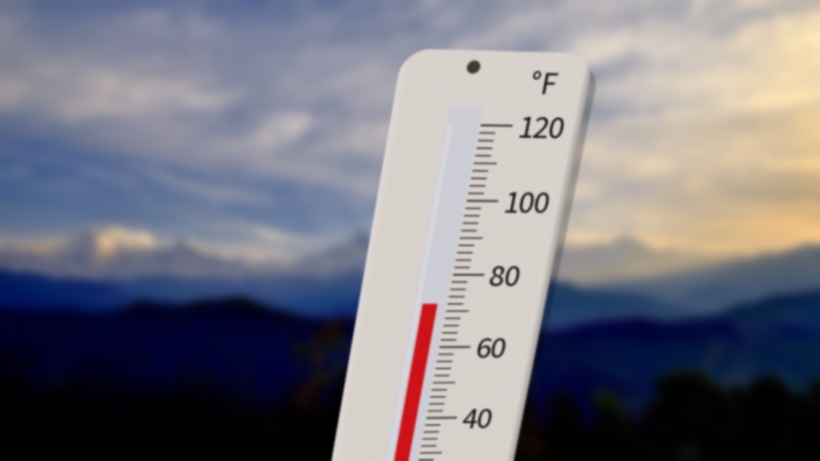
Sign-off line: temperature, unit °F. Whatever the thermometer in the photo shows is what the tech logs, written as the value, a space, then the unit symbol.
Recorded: 72 °F
